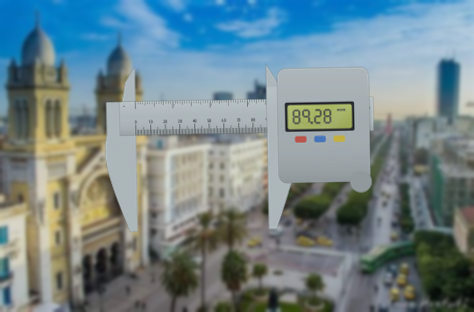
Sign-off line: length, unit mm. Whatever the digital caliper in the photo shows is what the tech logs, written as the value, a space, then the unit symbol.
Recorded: 89.28 mm
